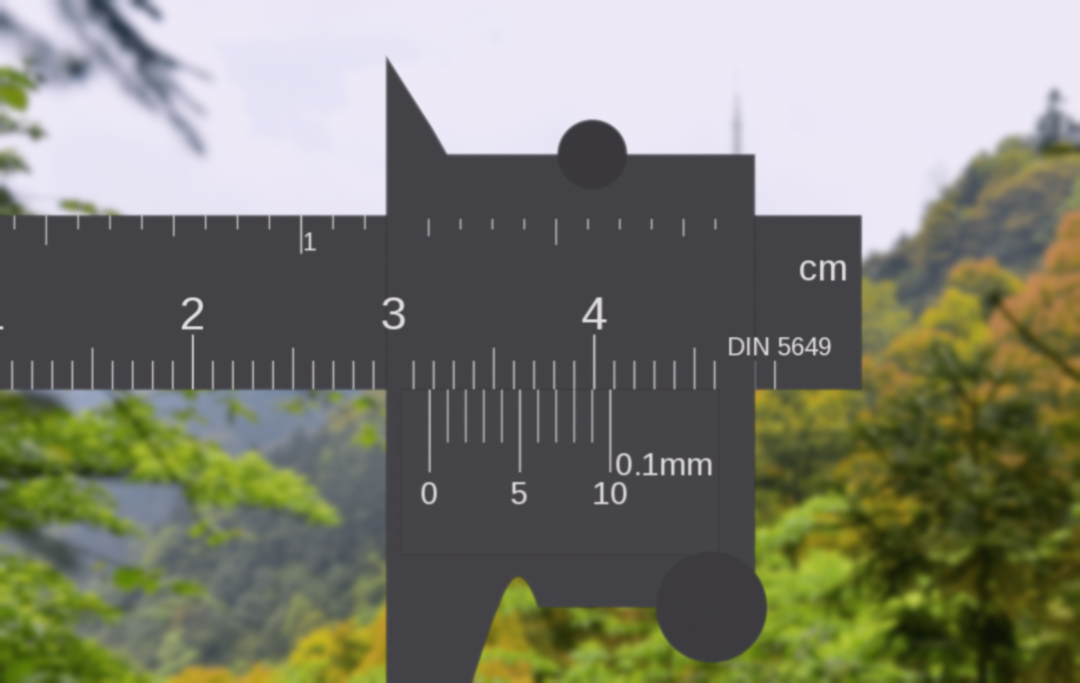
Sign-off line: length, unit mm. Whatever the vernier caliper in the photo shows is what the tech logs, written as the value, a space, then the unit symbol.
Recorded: 31.8 mm
